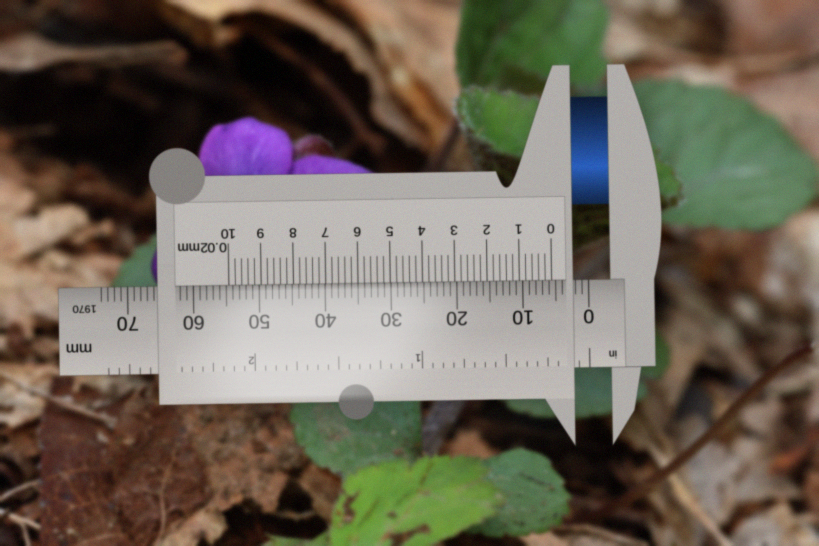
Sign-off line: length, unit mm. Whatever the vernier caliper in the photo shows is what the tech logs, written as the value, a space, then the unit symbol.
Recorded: 5.6 mm
